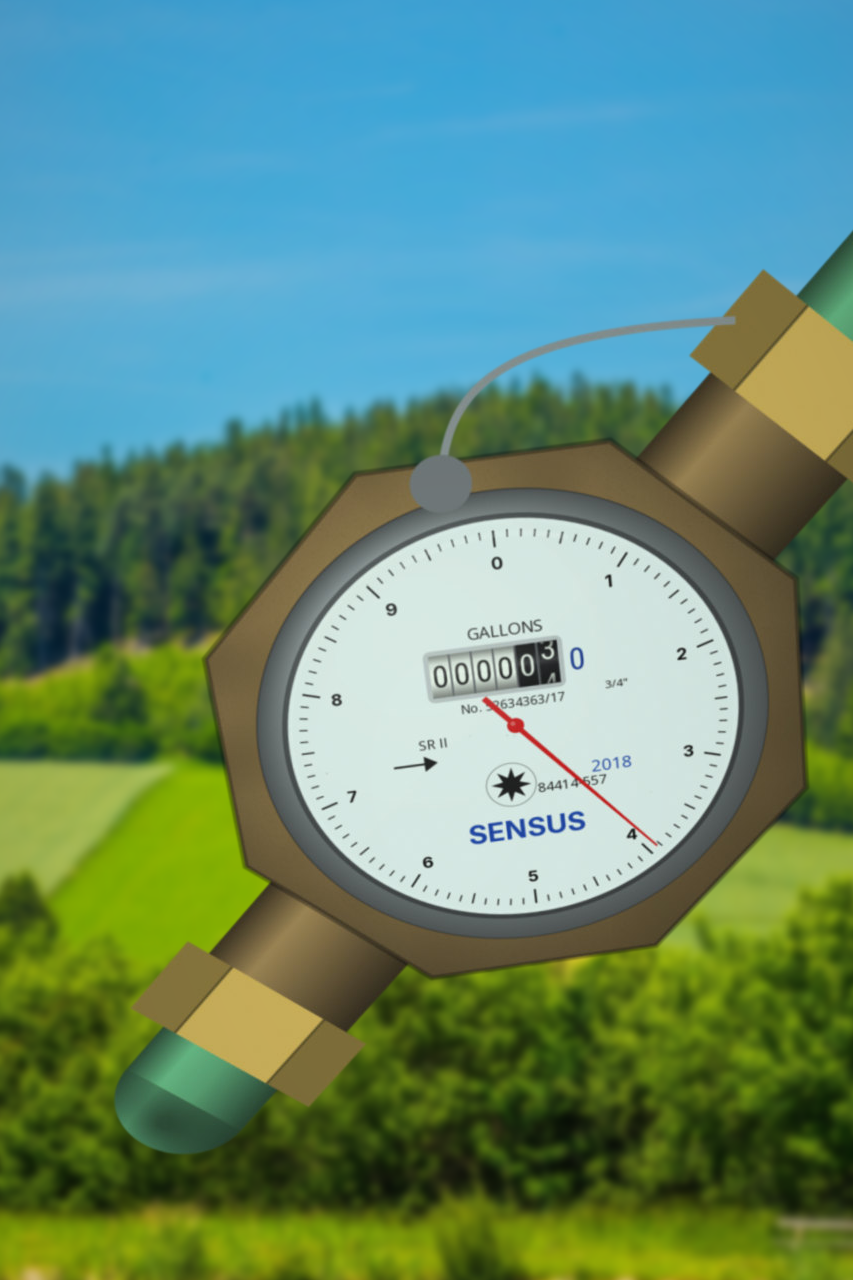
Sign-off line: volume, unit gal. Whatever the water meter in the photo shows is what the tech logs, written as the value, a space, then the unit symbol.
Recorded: 33.9 gal
